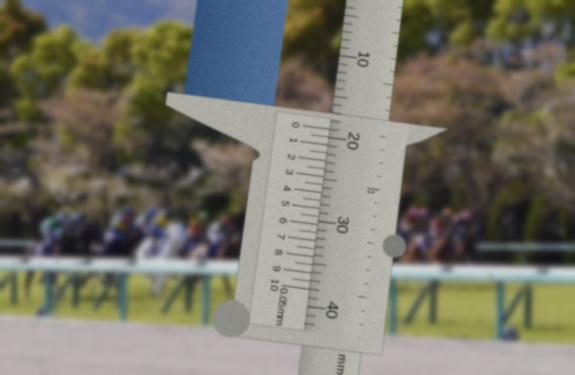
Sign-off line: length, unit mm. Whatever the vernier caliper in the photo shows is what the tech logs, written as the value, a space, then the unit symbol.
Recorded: 19.0 mm
